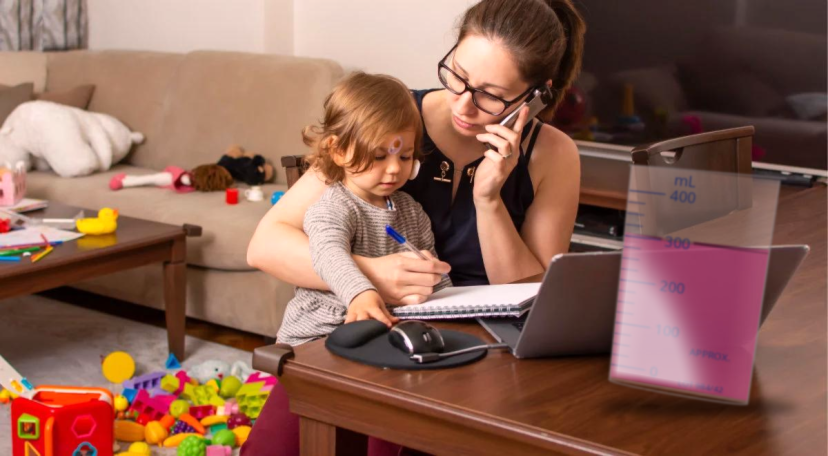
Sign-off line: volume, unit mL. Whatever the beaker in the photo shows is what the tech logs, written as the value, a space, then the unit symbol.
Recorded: 300 mL
